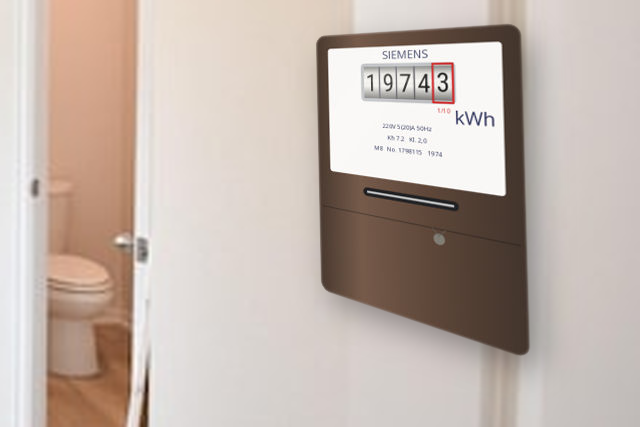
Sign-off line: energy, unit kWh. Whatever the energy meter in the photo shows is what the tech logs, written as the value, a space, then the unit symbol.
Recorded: 1974.3 kWh
